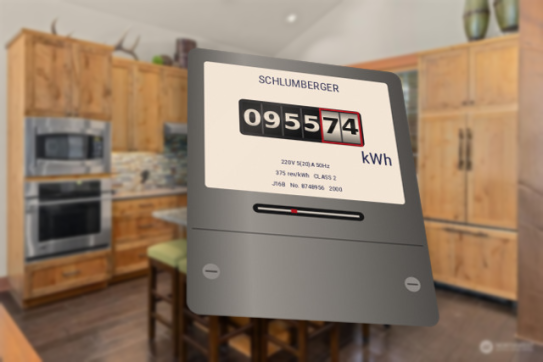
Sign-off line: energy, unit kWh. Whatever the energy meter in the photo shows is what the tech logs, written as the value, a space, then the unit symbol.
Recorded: 955.74 kWh
